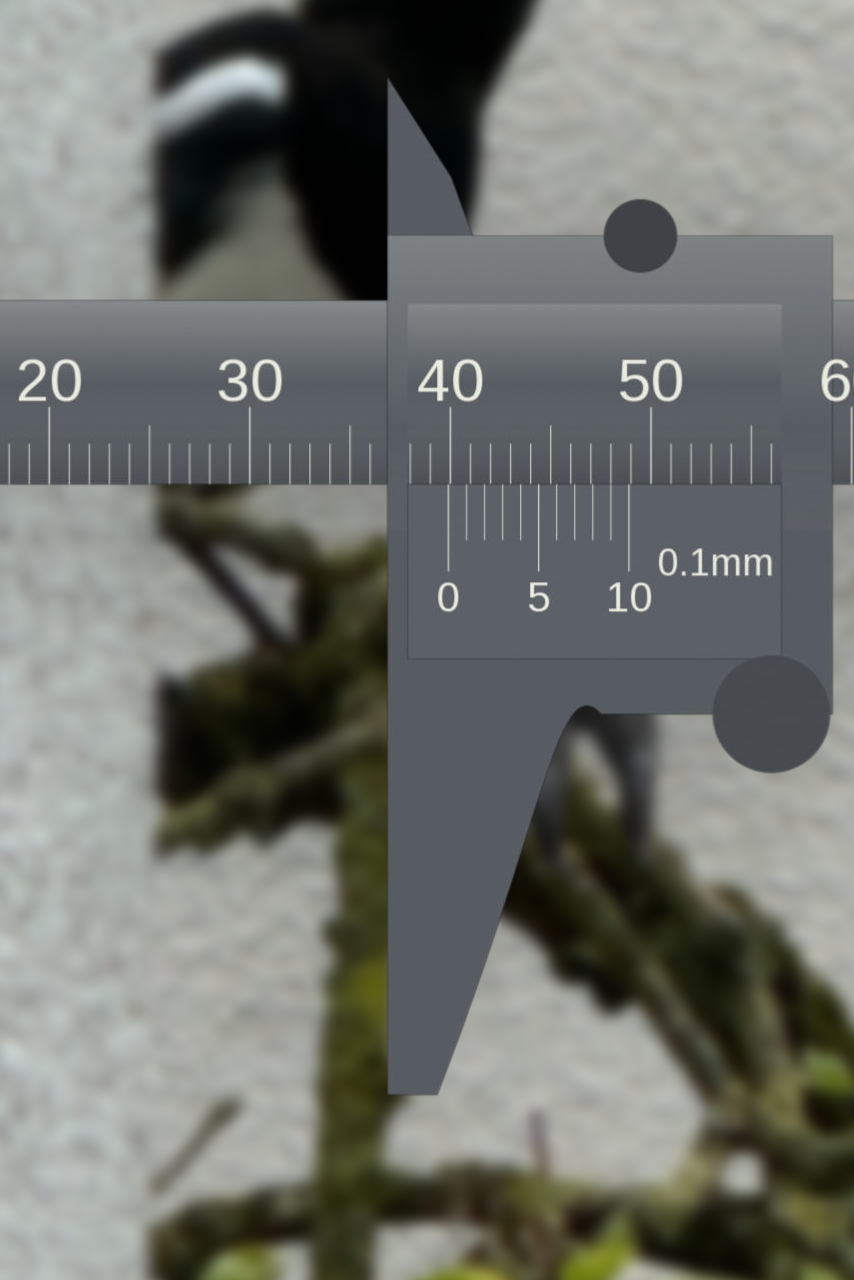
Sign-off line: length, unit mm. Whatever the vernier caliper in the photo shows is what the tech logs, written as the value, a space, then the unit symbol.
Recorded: 39.9 mm
